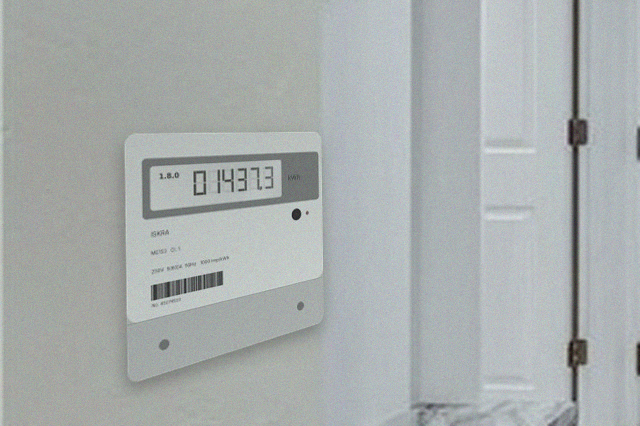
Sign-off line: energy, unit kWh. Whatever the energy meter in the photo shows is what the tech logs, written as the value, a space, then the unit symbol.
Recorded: 1437.3 kWh
